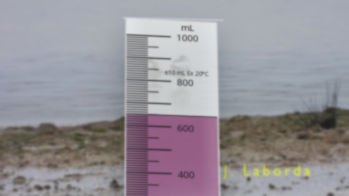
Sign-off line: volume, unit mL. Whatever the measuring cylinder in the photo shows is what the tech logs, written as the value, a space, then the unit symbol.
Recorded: 650 mL
